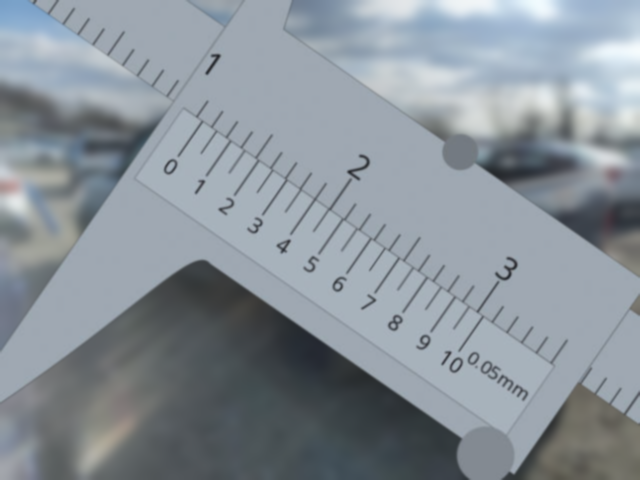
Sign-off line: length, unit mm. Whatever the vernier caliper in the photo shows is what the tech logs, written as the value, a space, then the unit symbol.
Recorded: 11.4 mm
